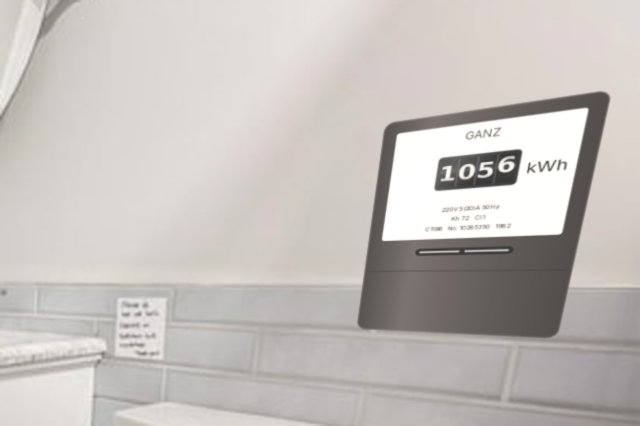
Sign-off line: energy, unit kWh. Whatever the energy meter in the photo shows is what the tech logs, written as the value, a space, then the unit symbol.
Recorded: 1056 kWh
